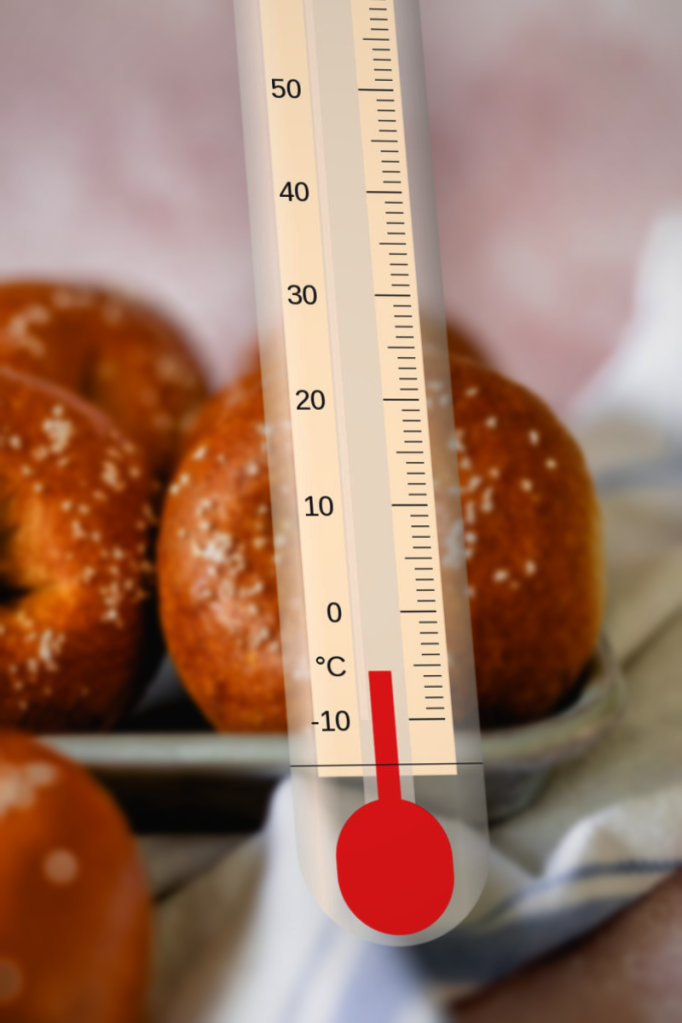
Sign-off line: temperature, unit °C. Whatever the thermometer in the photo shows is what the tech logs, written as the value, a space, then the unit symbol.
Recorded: -5.5 °C
